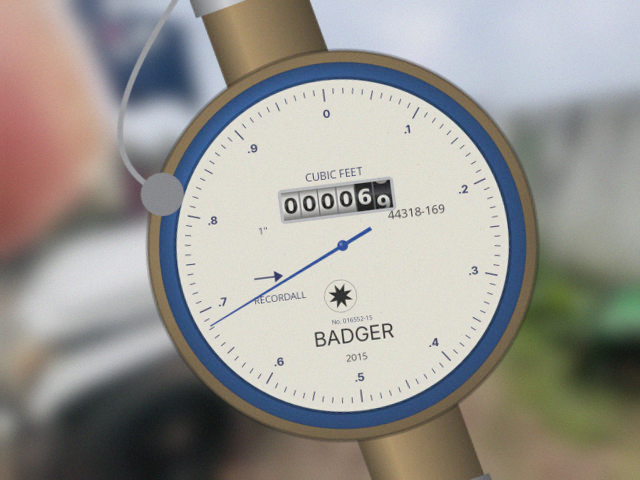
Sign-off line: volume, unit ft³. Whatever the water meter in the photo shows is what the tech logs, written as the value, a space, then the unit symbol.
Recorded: 68.68 ft³
